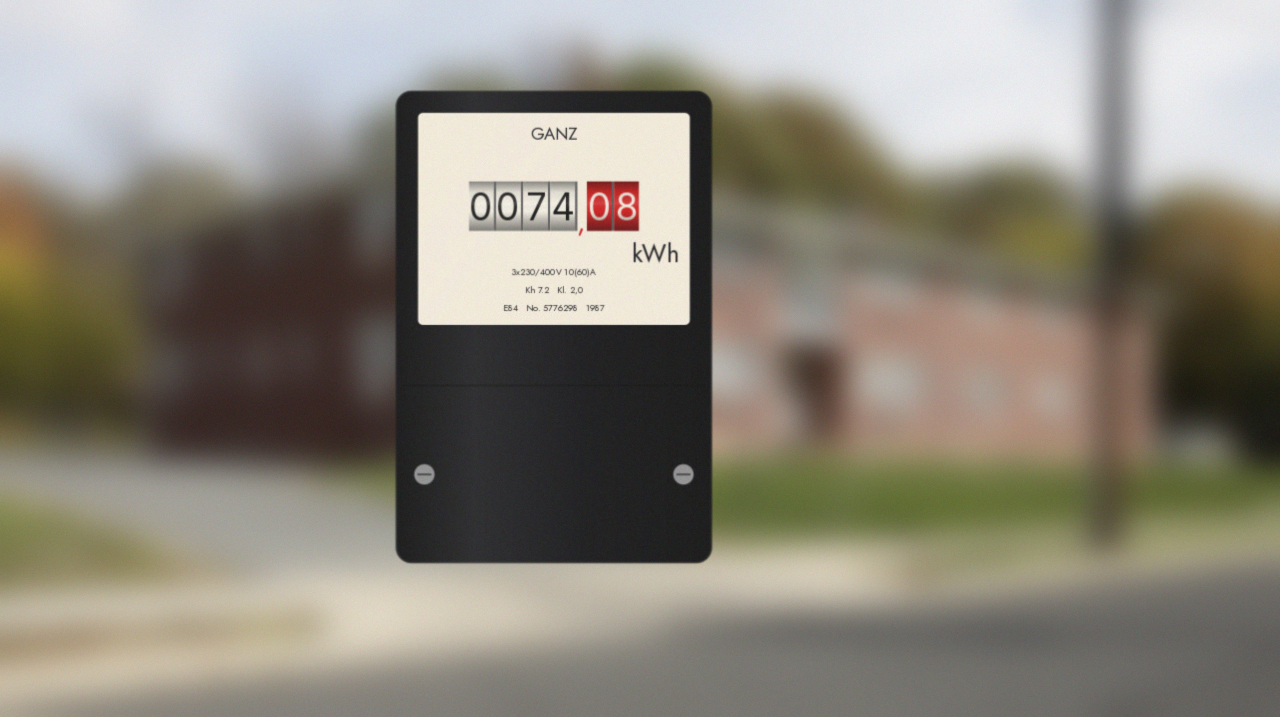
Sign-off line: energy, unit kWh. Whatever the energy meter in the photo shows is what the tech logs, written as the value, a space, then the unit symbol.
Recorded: 74.08 kWh
